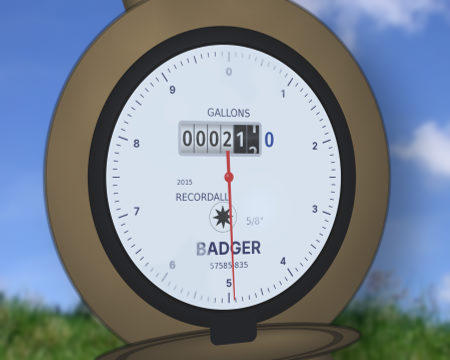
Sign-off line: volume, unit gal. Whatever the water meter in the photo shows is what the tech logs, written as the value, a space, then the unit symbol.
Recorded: 2114.9 gal
